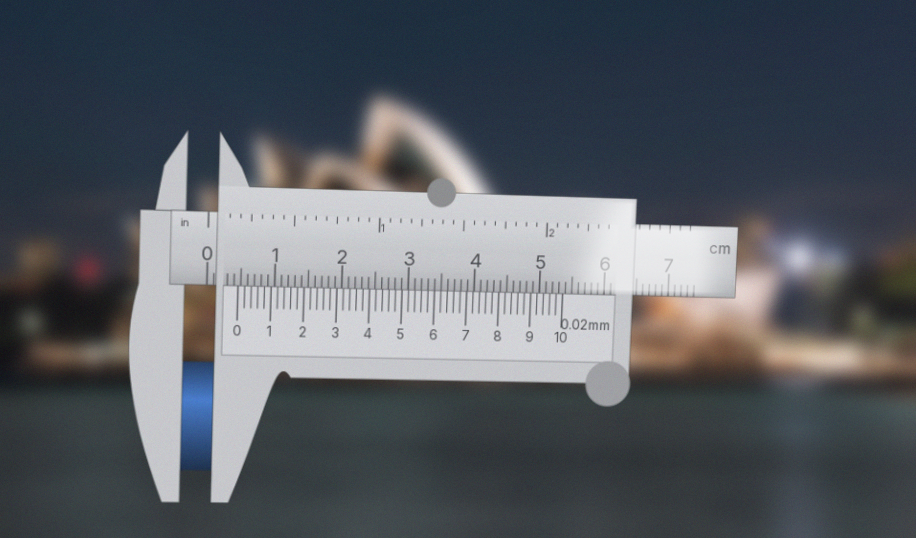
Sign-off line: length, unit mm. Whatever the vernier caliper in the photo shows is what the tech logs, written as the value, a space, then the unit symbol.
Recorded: 4.6 mm
